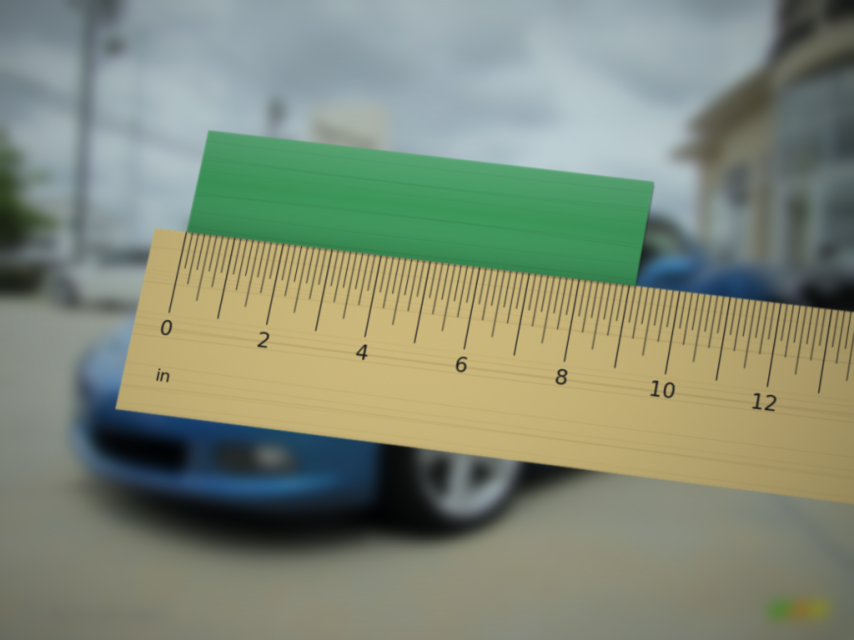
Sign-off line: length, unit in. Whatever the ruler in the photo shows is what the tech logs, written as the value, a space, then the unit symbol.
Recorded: 9.125 in
